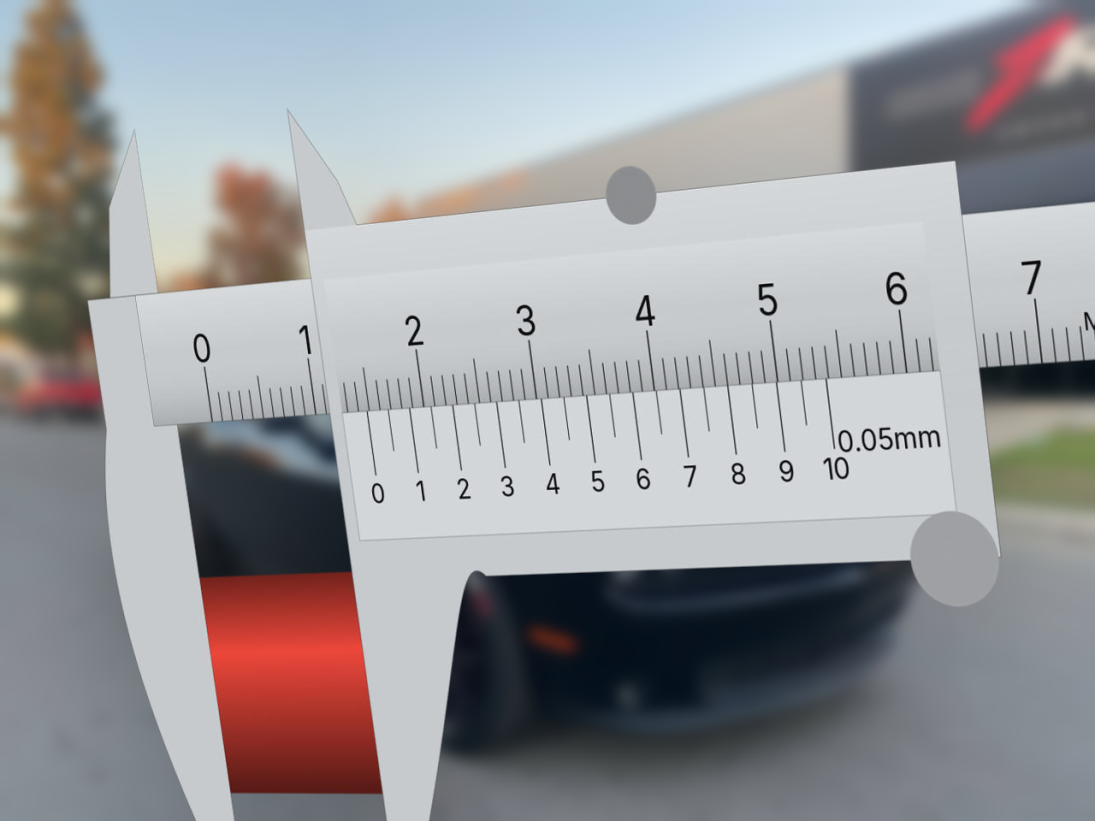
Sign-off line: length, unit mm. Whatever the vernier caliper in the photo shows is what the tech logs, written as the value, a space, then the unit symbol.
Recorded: 14.8 mm
